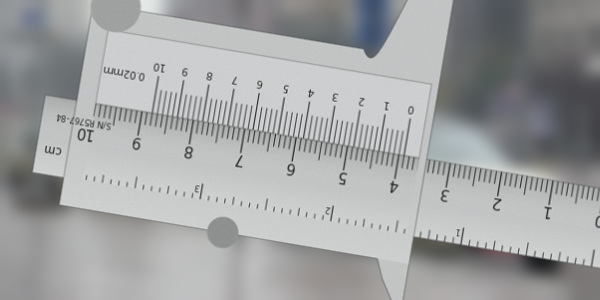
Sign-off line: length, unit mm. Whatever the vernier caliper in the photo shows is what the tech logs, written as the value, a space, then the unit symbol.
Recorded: 39.0 mm
